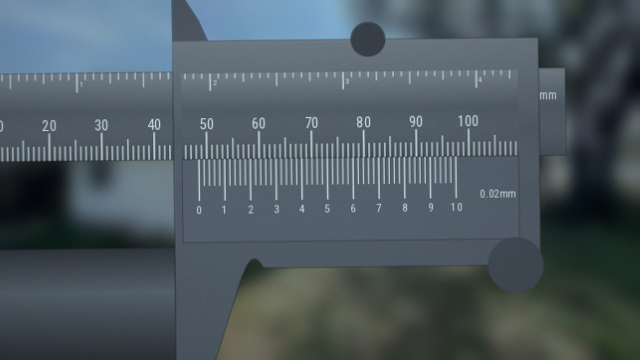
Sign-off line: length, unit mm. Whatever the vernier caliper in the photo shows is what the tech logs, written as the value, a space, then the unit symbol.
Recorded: 48.5 mm
